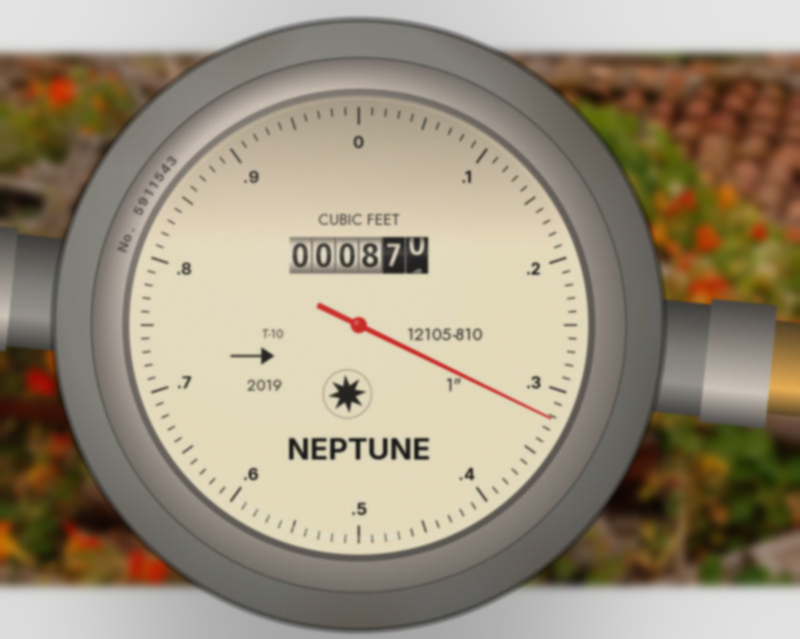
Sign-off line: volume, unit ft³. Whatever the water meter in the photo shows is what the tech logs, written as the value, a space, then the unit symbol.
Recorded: 870.32 ft³
